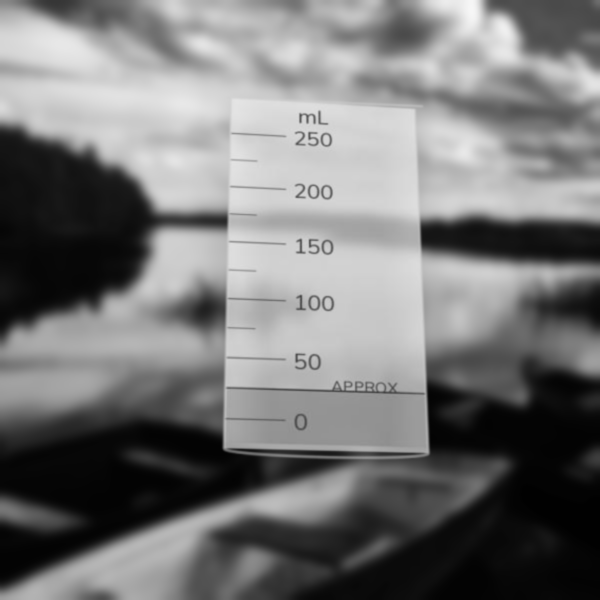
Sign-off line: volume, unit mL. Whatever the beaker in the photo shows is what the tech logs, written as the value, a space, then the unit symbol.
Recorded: 25 mL
